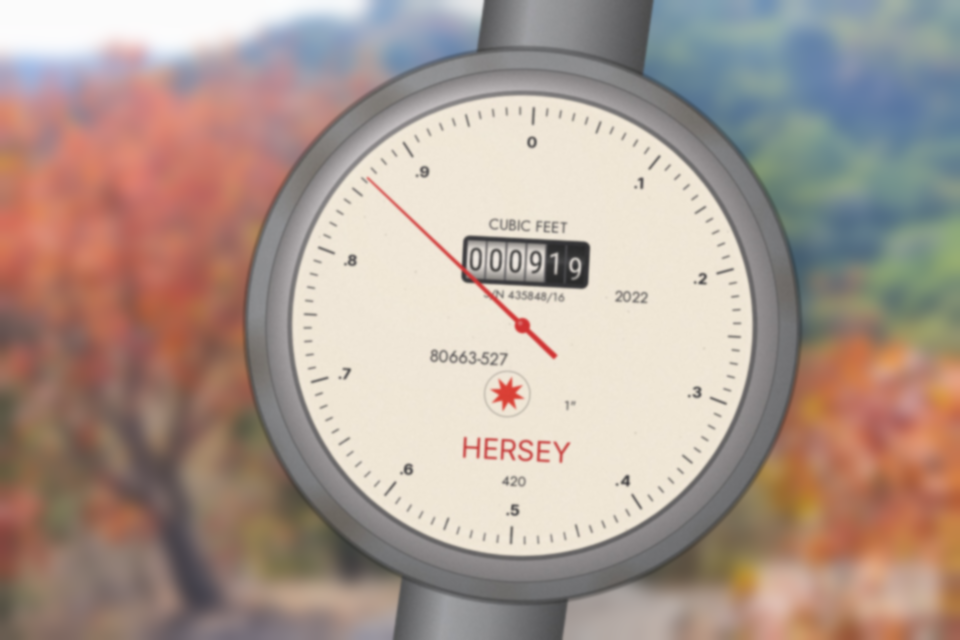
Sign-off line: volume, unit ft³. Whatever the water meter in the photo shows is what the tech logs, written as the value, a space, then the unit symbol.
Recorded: 918.86 ft³
